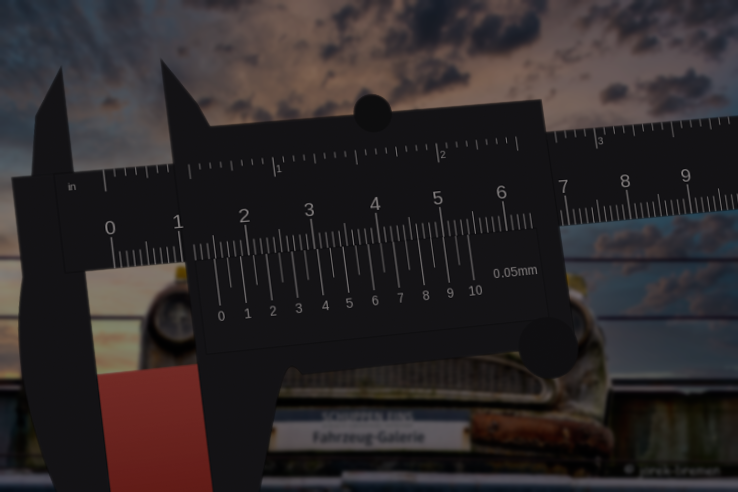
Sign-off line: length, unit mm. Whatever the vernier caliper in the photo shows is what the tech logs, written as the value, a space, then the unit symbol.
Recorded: 14.8 mm
